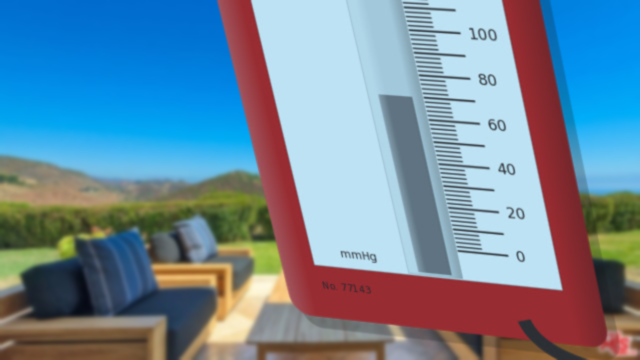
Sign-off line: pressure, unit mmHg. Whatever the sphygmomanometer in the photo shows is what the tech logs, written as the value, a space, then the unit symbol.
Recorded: 70 mmHg
